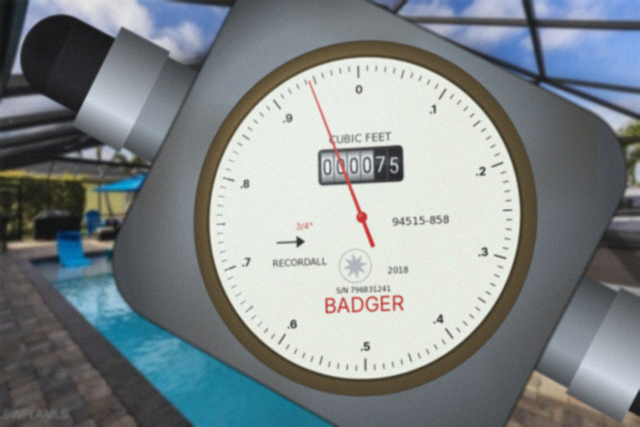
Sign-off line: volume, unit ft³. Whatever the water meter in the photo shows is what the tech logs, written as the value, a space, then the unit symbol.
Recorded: 74.94 ft³
